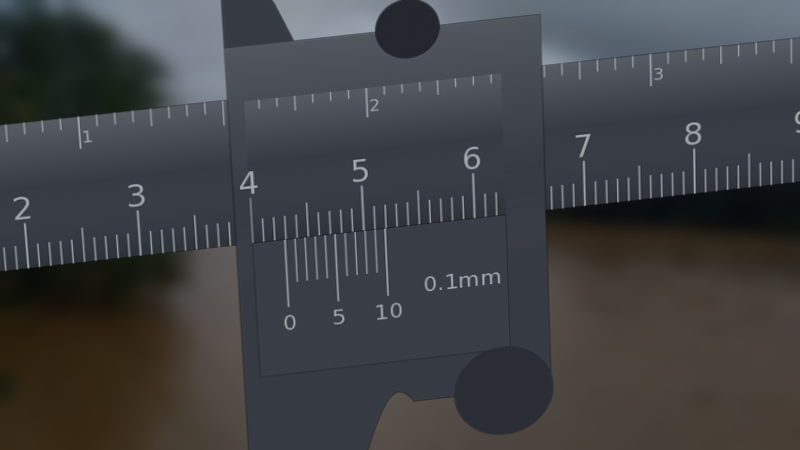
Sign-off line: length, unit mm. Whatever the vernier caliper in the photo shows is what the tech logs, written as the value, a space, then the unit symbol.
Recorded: 42.9 mm
